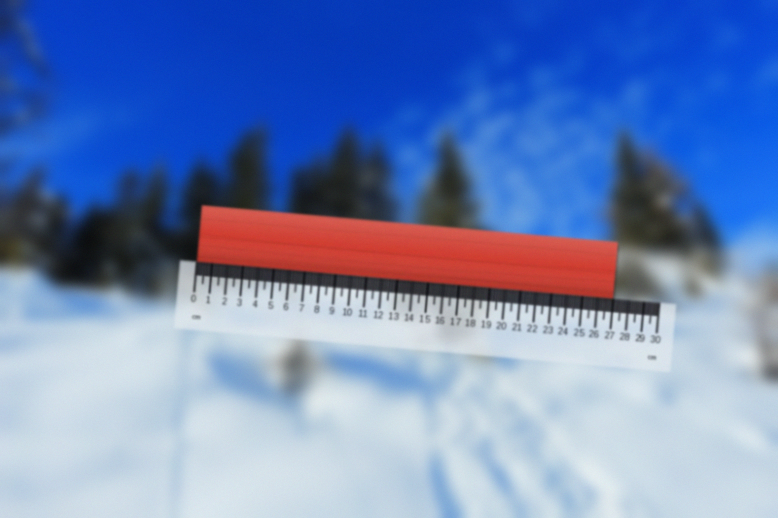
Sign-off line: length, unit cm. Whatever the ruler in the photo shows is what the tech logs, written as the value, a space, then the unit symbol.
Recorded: 27 cm
